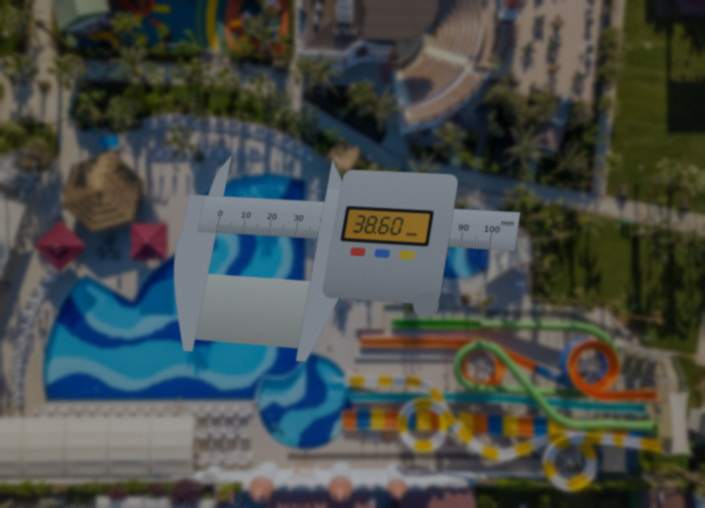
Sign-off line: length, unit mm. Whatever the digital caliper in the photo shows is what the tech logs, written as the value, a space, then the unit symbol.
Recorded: 38.60 mm
